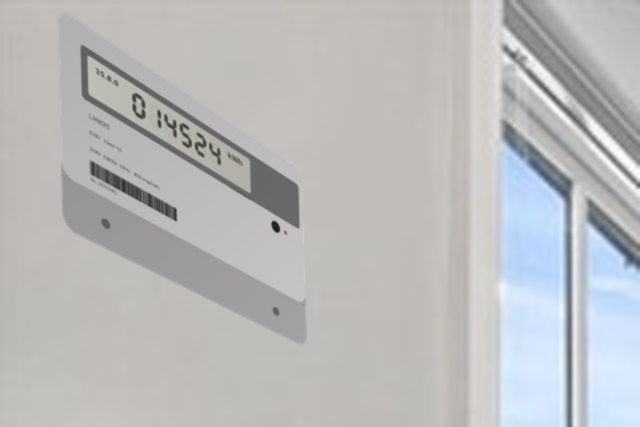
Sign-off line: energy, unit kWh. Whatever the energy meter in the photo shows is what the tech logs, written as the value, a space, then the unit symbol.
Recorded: 14524 kWh
